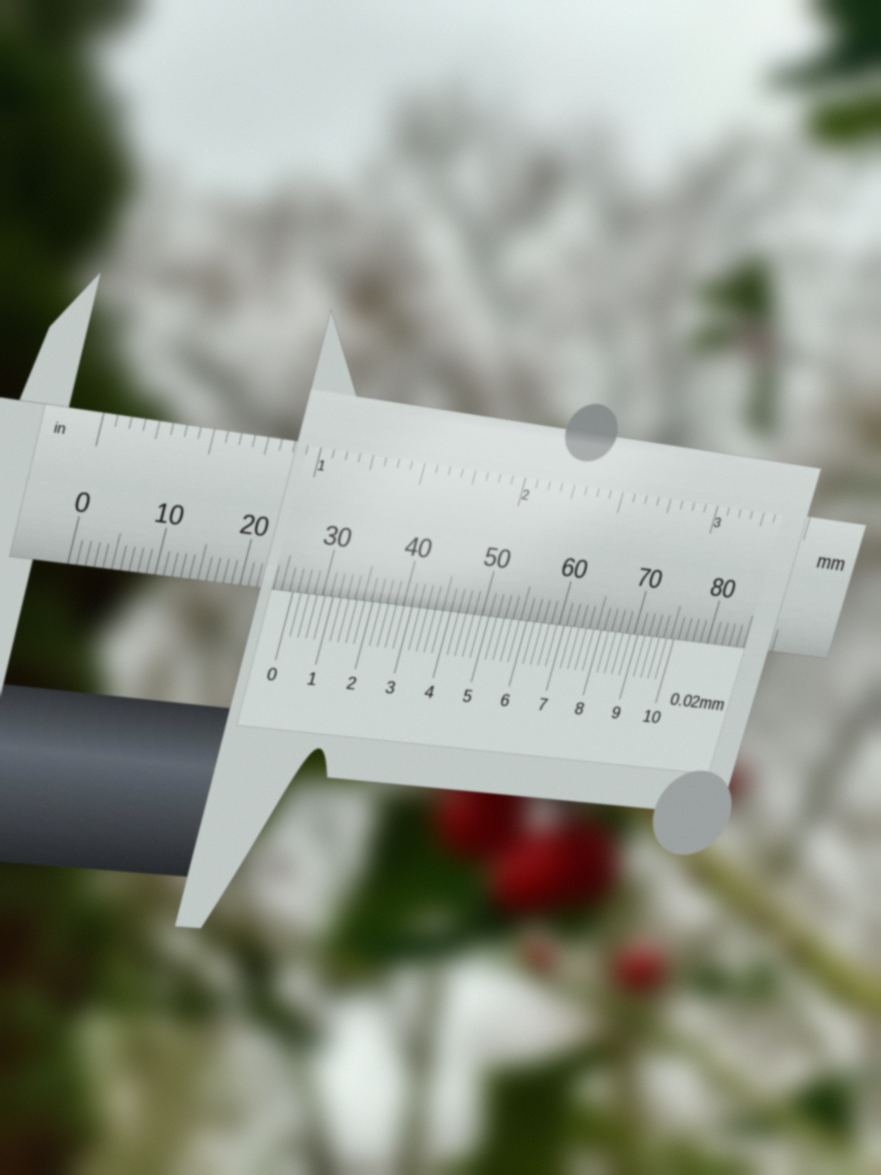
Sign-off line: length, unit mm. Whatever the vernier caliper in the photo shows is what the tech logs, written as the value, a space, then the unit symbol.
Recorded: 26.4 mm
